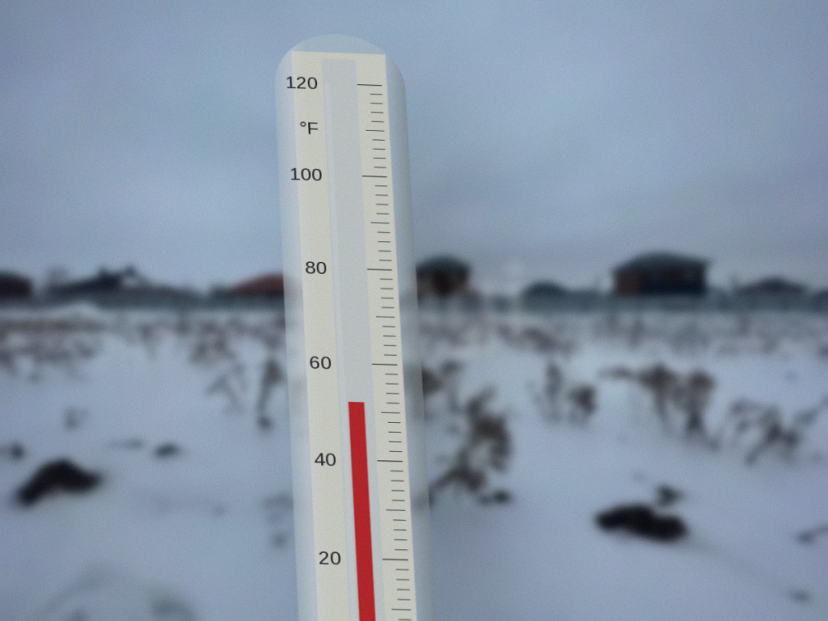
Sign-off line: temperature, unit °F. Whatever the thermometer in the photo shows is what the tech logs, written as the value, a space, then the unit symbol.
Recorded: 52 °F
